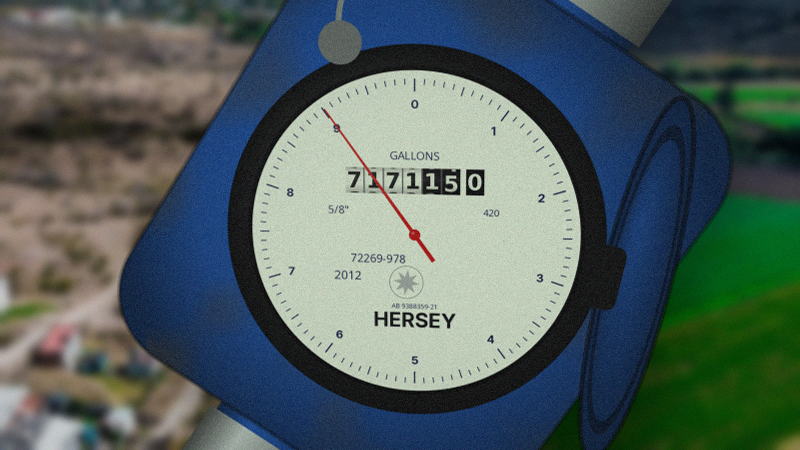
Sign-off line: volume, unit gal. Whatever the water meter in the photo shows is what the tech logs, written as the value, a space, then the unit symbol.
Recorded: 7171149.0 gal
